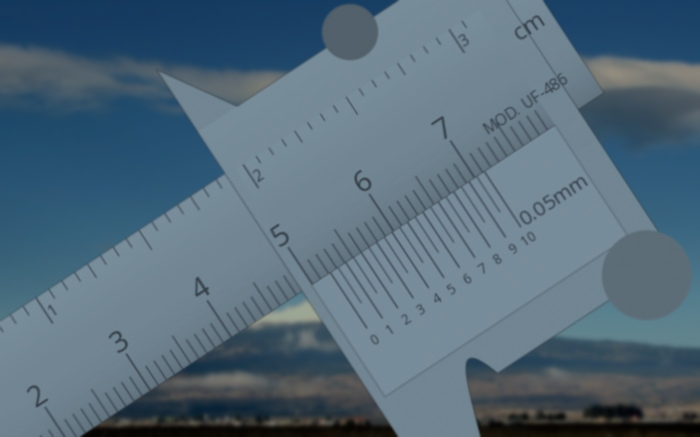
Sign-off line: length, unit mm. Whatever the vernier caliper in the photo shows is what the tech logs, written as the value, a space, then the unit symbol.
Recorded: 52.2 mm
